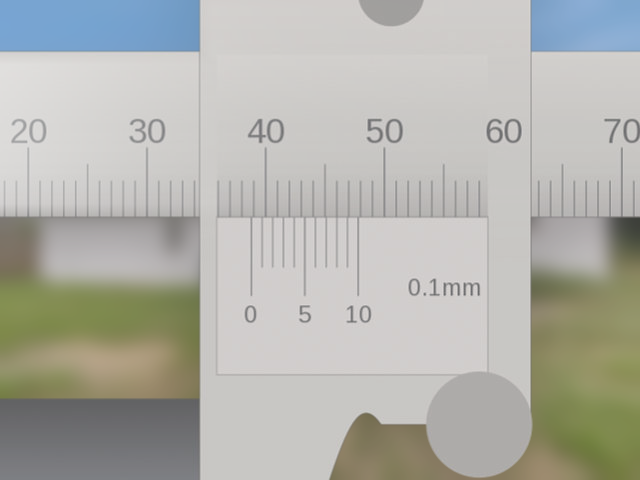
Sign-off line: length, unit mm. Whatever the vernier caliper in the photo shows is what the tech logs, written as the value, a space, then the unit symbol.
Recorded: 38.8 mm
